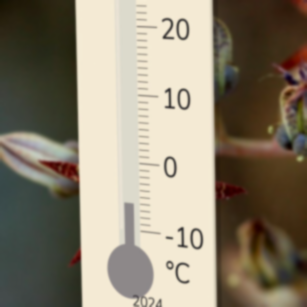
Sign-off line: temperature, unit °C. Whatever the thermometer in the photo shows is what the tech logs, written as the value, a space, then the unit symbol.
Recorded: -6 °C
